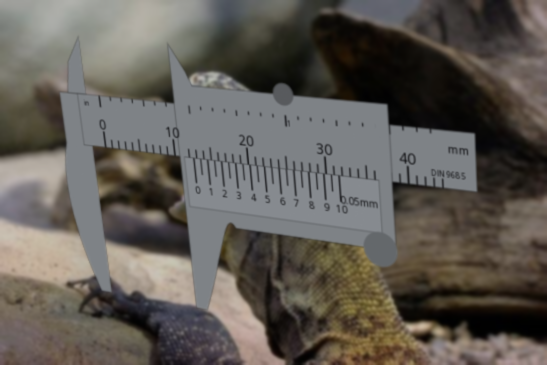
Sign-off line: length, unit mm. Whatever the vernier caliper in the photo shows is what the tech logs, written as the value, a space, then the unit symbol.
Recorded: 12.6 mm
